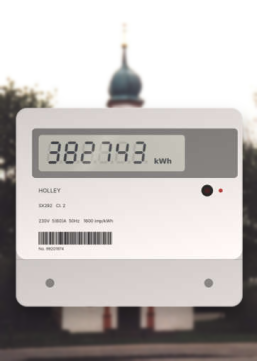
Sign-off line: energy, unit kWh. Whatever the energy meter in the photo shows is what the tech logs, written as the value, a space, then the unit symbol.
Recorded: 382743 kWh
